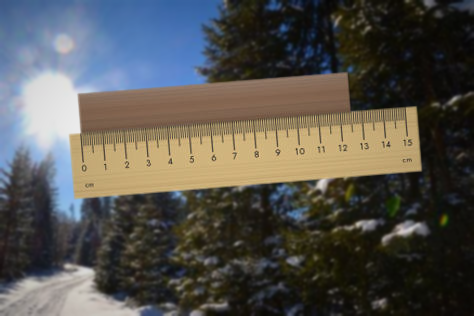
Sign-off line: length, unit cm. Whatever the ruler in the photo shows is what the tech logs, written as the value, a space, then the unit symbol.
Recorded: 12.5 cm
